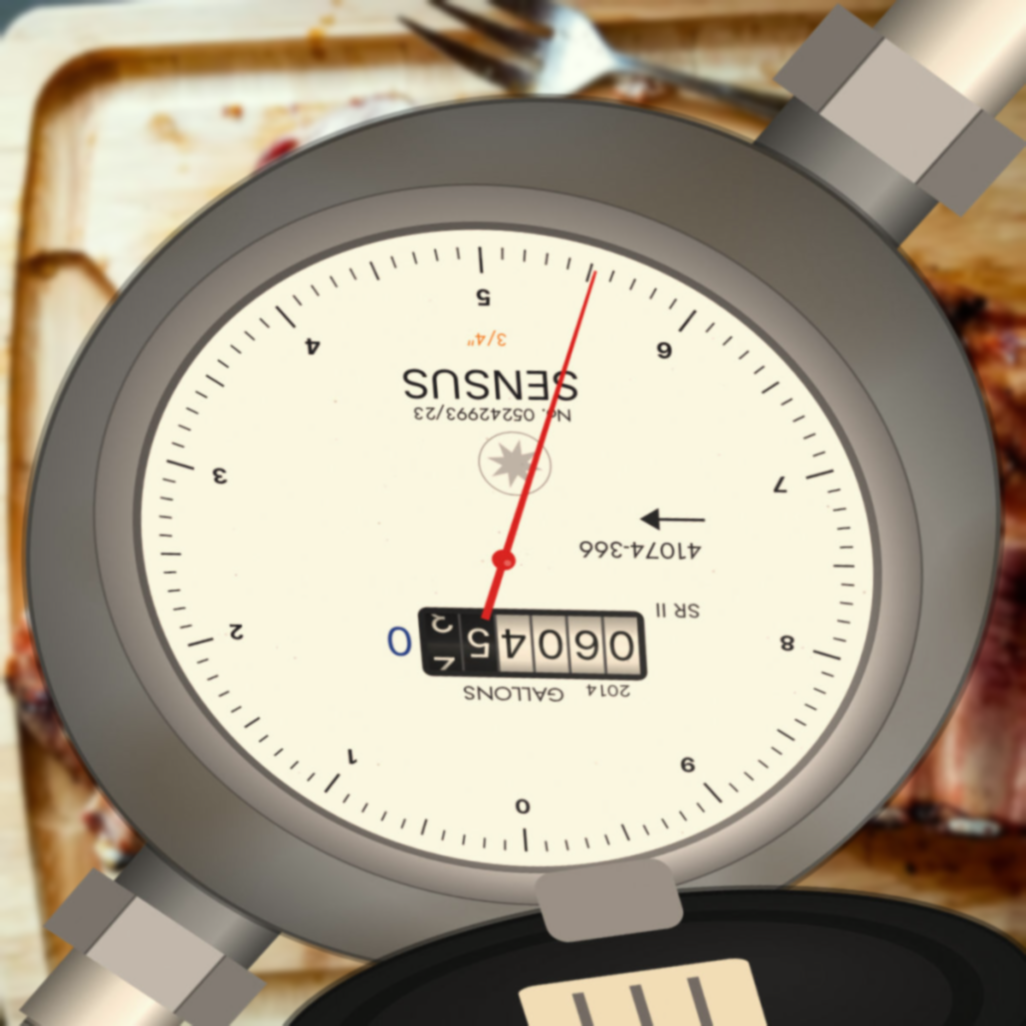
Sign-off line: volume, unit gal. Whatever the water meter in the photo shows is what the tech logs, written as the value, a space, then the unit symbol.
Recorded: 604525.5 gal
